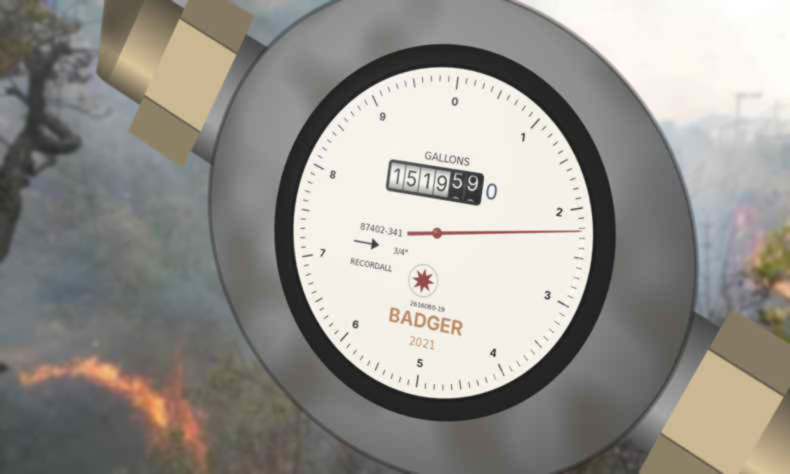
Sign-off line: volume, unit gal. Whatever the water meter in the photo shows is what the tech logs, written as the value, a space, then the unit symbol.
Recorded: 1519592.2 gal
